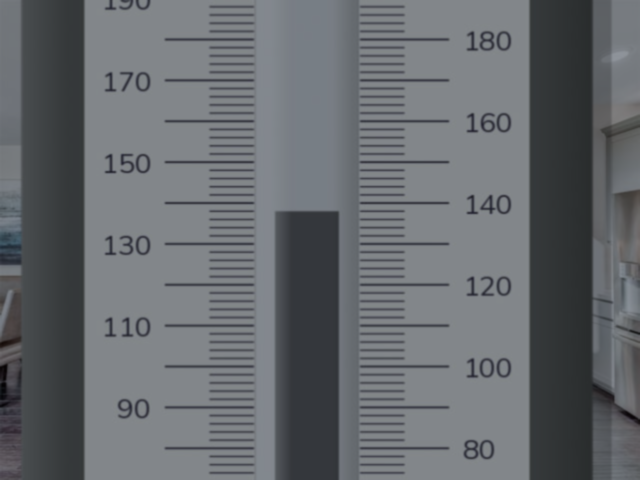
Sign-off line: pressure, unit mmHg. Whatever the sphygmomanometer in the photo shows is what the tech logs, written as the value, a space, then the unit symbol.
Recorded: 138 mmHg
